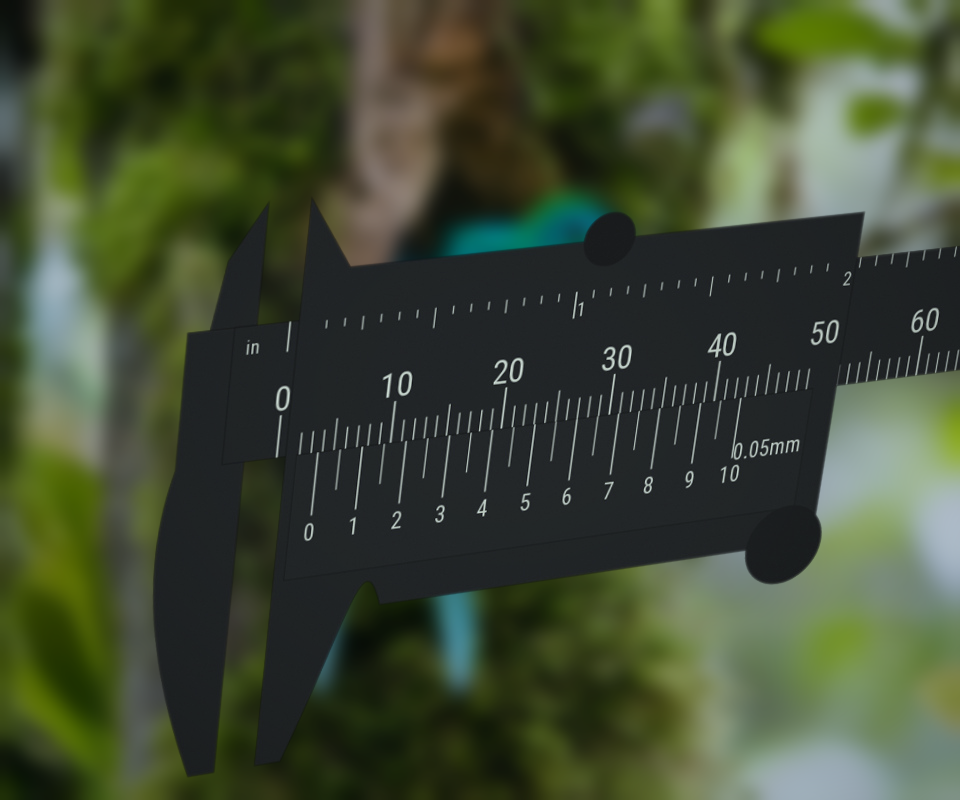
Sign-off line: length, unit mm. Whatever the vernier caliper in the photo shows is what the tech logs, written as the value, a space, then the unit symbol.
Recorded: 3.6 mm
